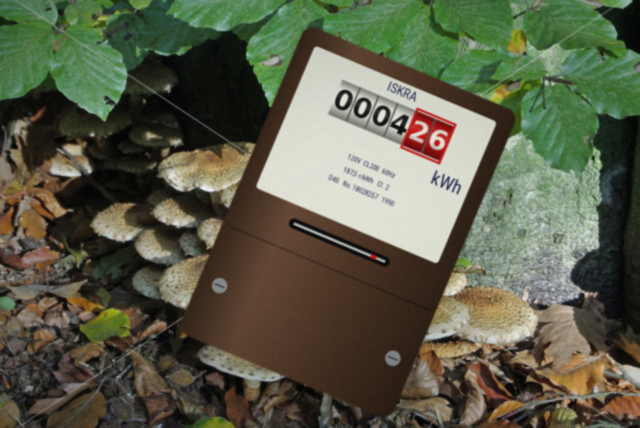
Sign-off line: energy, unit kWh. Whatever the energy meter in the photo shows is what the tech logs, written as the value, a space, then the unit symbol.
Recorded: 4.26 kWh
